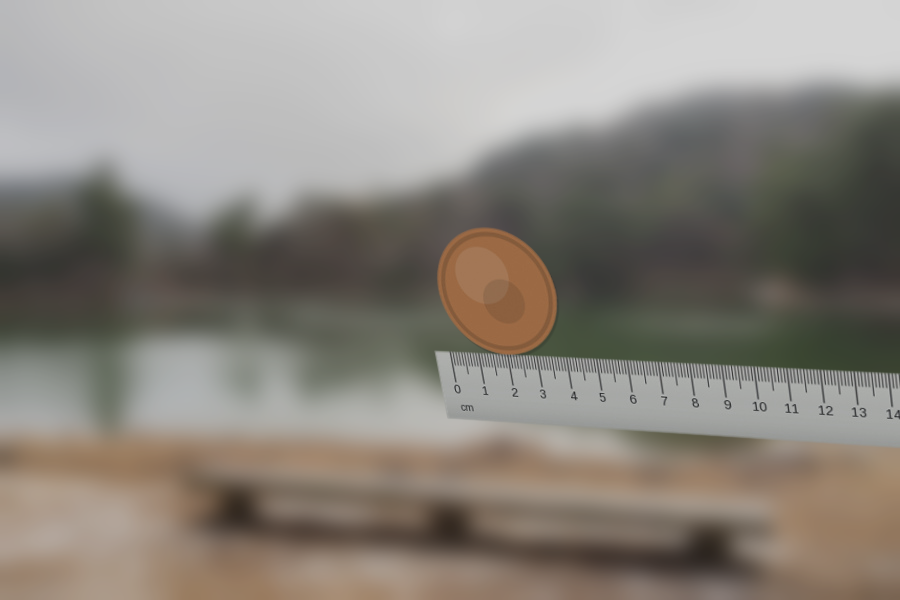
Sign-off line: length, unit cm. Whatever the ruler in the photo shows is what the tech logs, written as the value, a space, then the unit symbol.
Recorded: 4 cm
